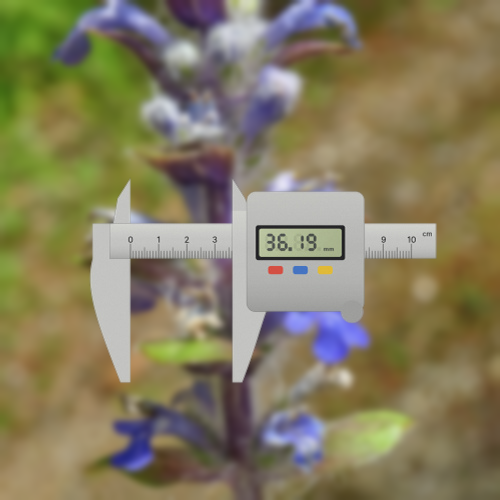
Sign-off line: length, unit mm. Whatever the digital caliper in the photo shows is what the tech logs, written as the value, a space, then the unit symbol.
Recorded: 36.19 mm
